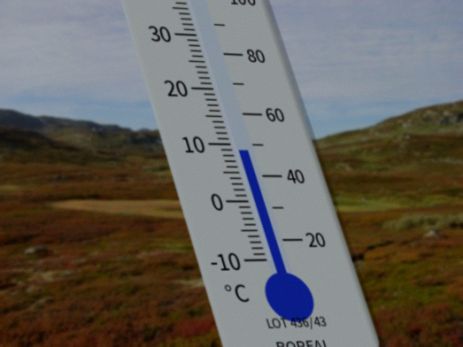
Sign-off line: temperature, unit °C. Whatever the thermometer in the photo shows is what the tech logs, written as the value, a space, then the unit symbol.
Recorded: 9 °C
